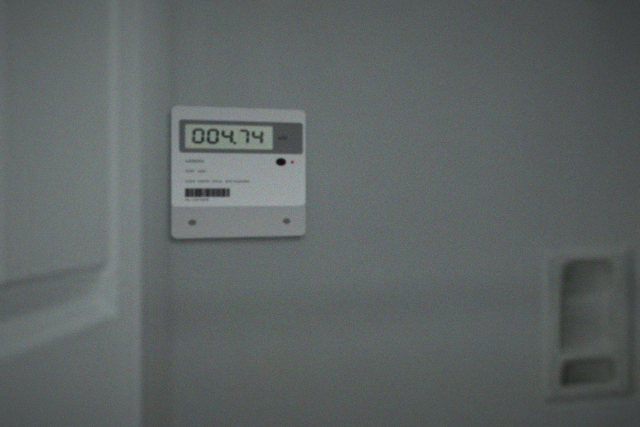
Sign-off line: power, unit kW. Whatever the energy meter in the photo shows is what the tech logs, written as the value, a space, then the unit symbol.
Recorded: 4.74 kW
